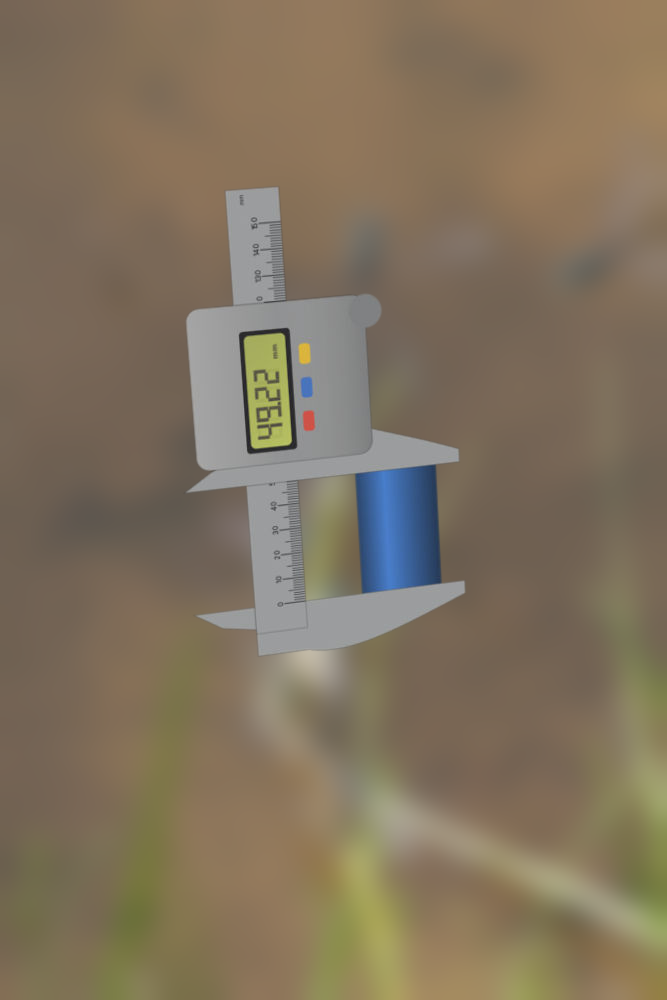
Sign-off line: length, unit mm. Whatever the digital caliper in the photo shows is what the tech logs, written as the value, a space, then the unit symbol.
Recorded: 49.22 mm
